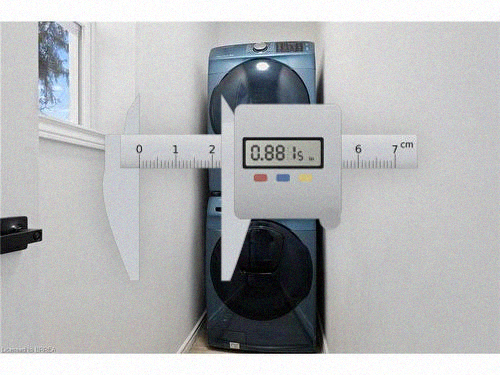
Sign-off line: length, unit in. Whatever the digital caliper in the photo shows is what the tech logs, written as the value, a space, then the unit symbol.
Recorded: 0.8815 in
